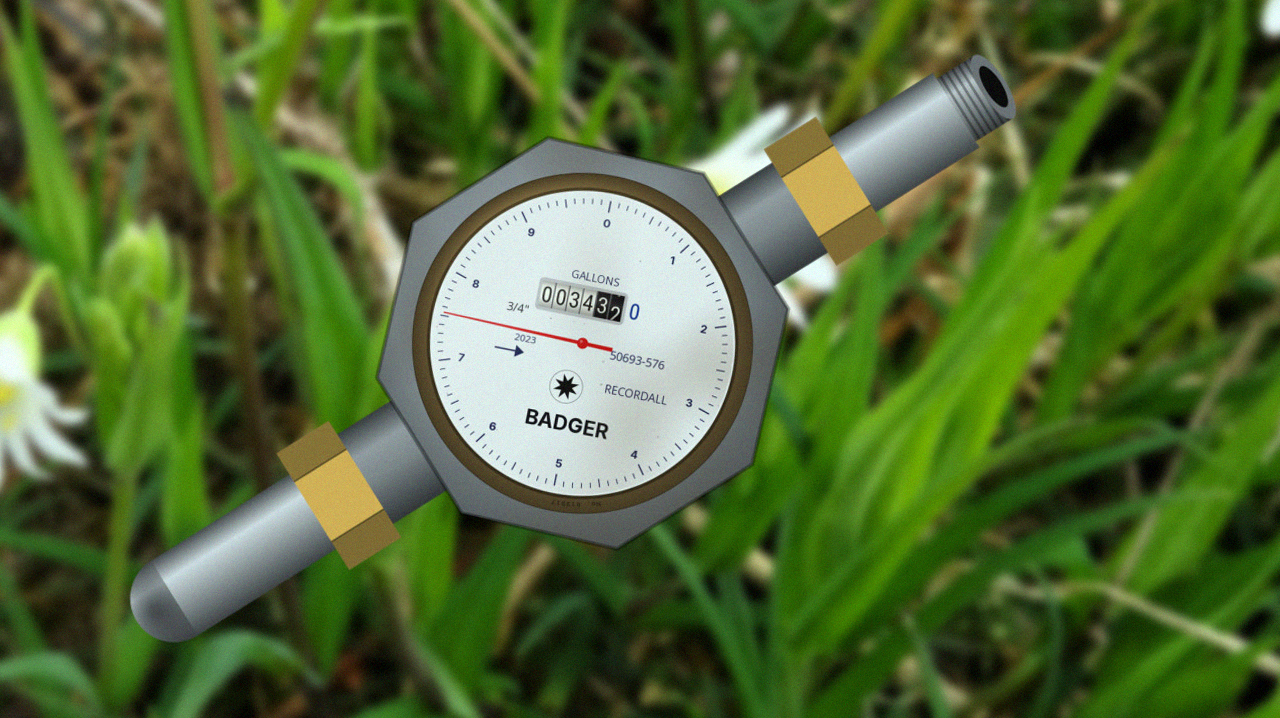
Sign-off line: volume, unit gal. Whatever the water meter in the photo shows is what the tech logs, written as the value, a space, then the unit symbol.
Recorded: 34317.5 gal
